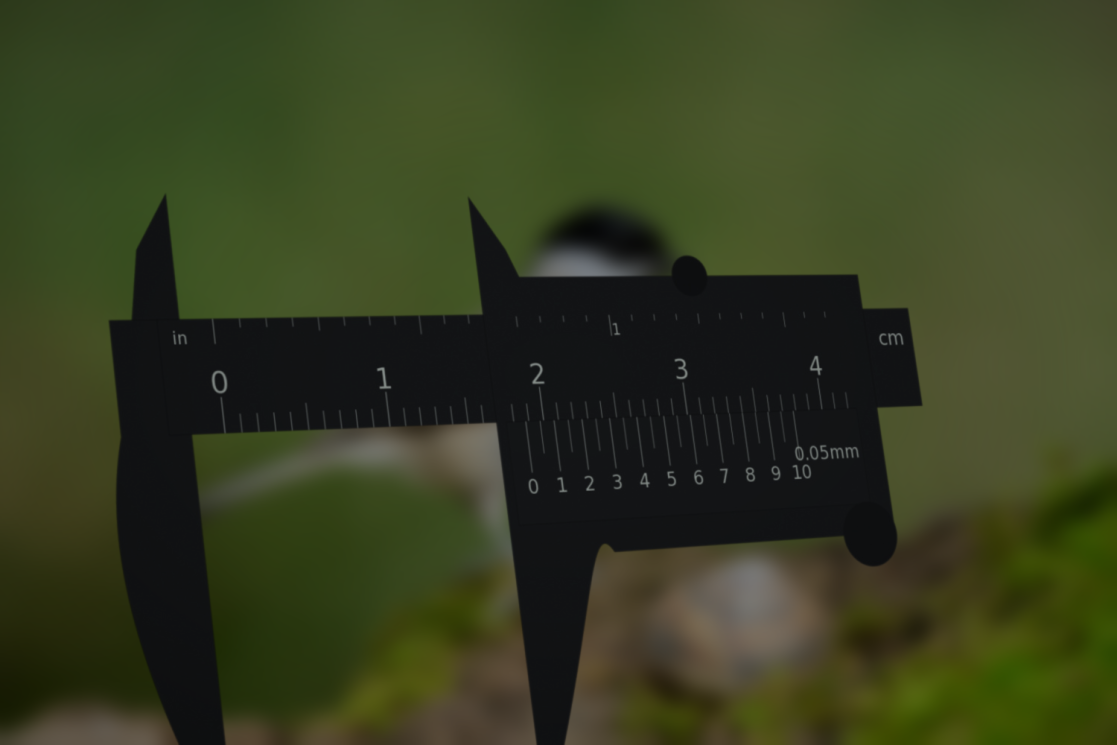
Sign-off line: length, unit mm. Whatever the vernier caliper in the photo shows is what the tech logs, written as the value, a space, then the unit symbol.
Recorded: 18.8 mm
